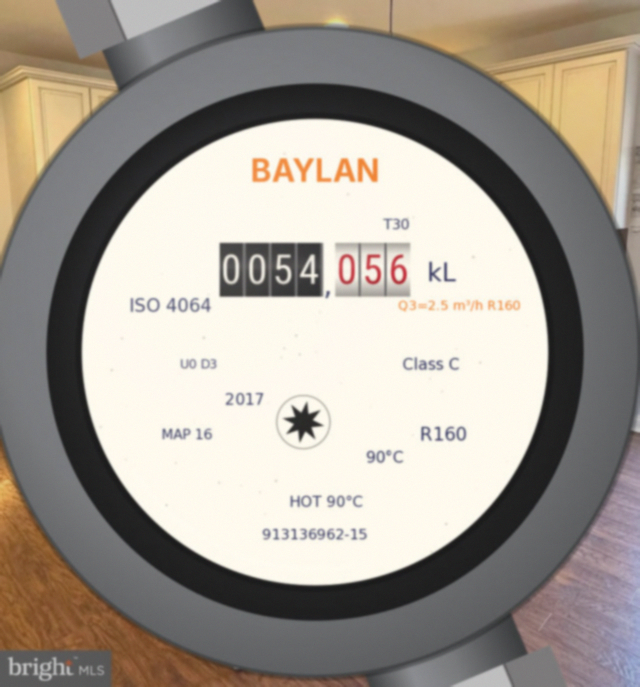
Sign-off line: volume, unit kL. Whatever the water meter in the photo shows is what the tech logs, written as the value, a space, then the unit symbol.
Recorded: 54.056 kL
